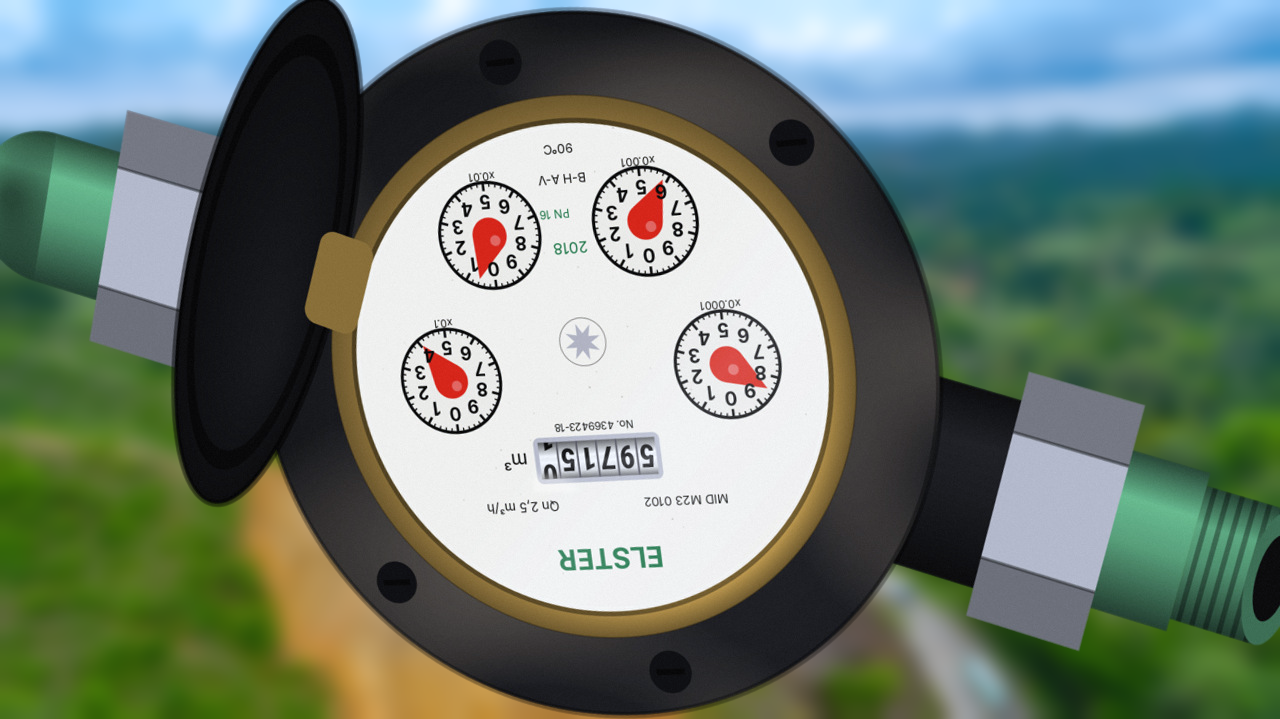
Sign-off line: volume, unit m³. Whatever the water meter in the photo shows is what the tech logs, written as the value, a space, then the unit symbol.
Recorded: 597150.4058 m³
